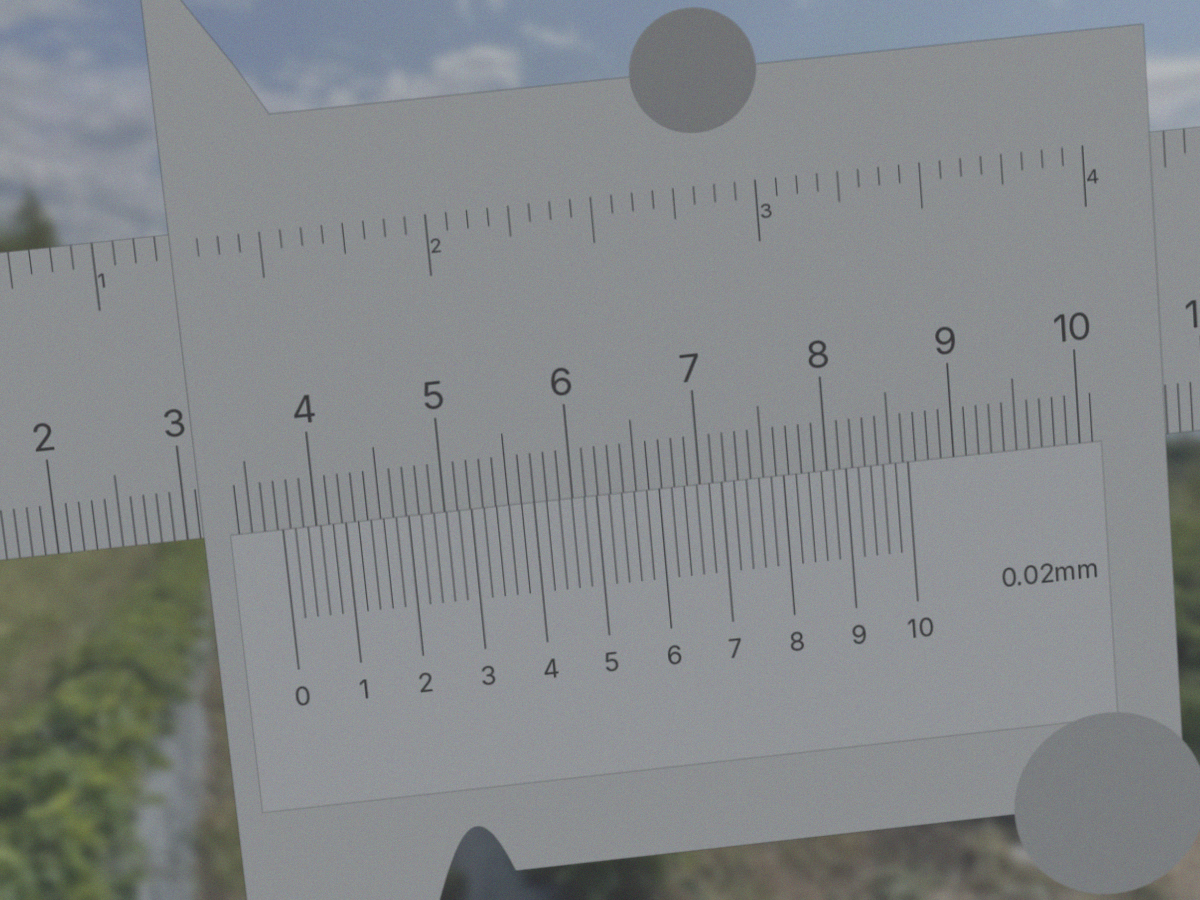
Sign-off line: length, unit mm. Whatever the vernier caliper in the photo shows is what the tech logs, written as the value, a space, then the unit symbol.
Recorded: 37.4 mm
